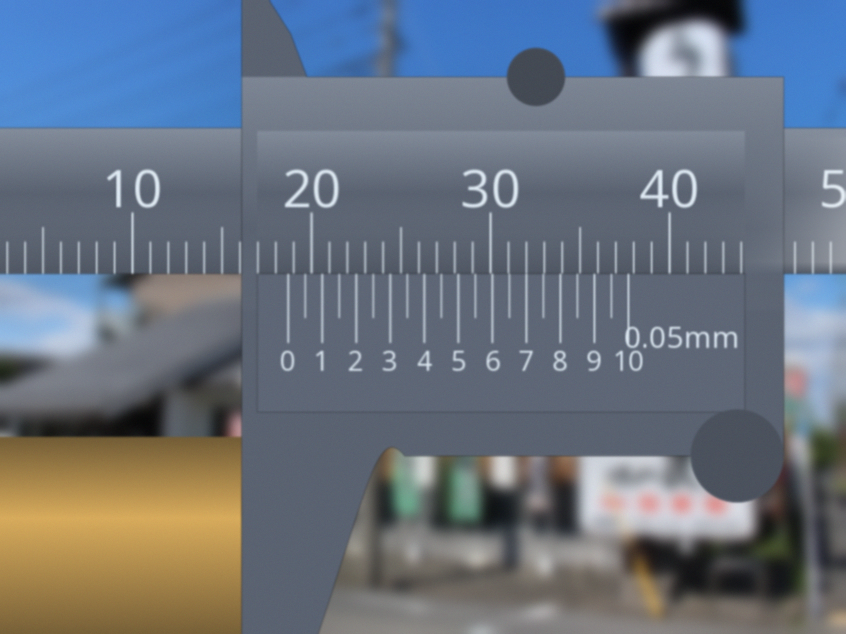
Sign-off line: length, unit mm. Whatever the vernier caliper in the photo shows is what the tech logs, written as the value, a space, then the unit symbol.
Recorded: 18.7 mm
